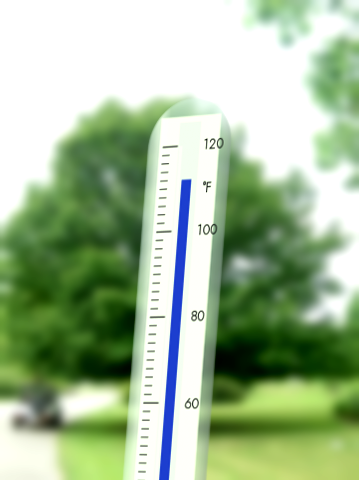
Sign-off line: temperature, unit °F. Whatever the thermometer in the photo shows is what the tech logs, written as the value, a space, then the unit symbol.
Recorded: 112 °F
